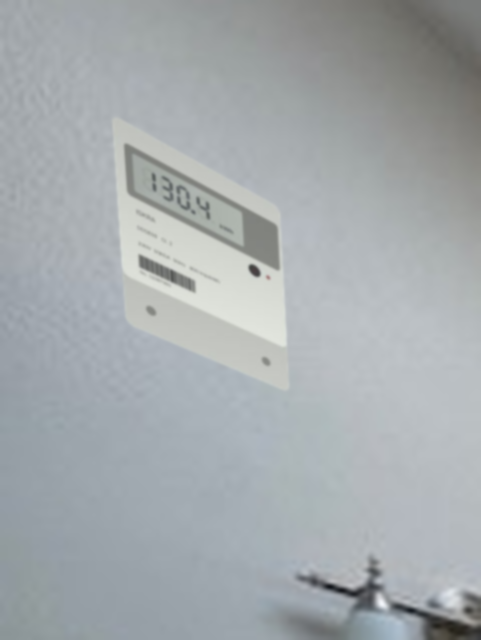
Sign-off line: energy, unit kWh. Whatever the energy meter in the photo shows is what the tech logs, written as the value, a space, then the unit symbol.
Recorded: 130.4 kWh
